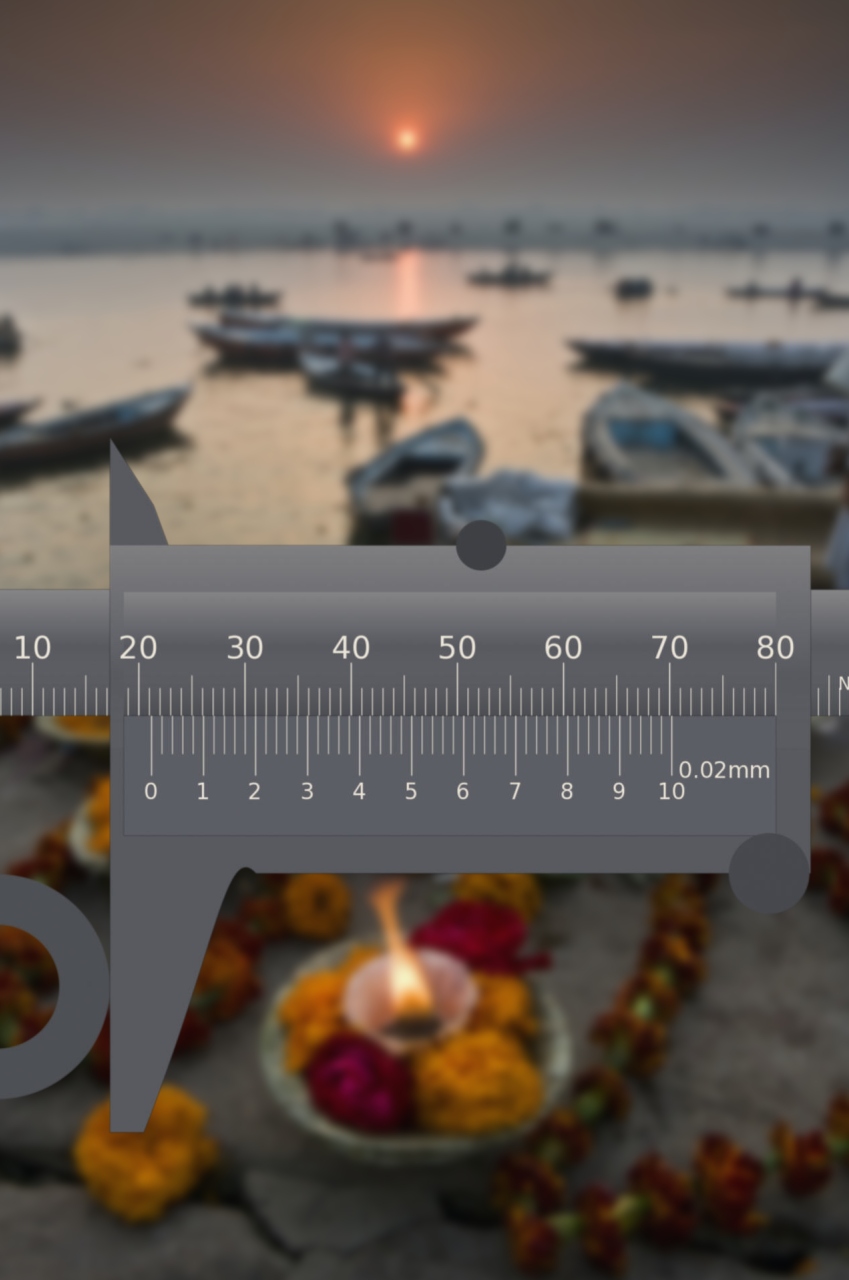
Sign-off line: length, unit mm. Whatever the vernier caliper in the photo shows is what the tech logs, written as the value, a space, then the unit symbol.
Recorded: 21.2 mm
